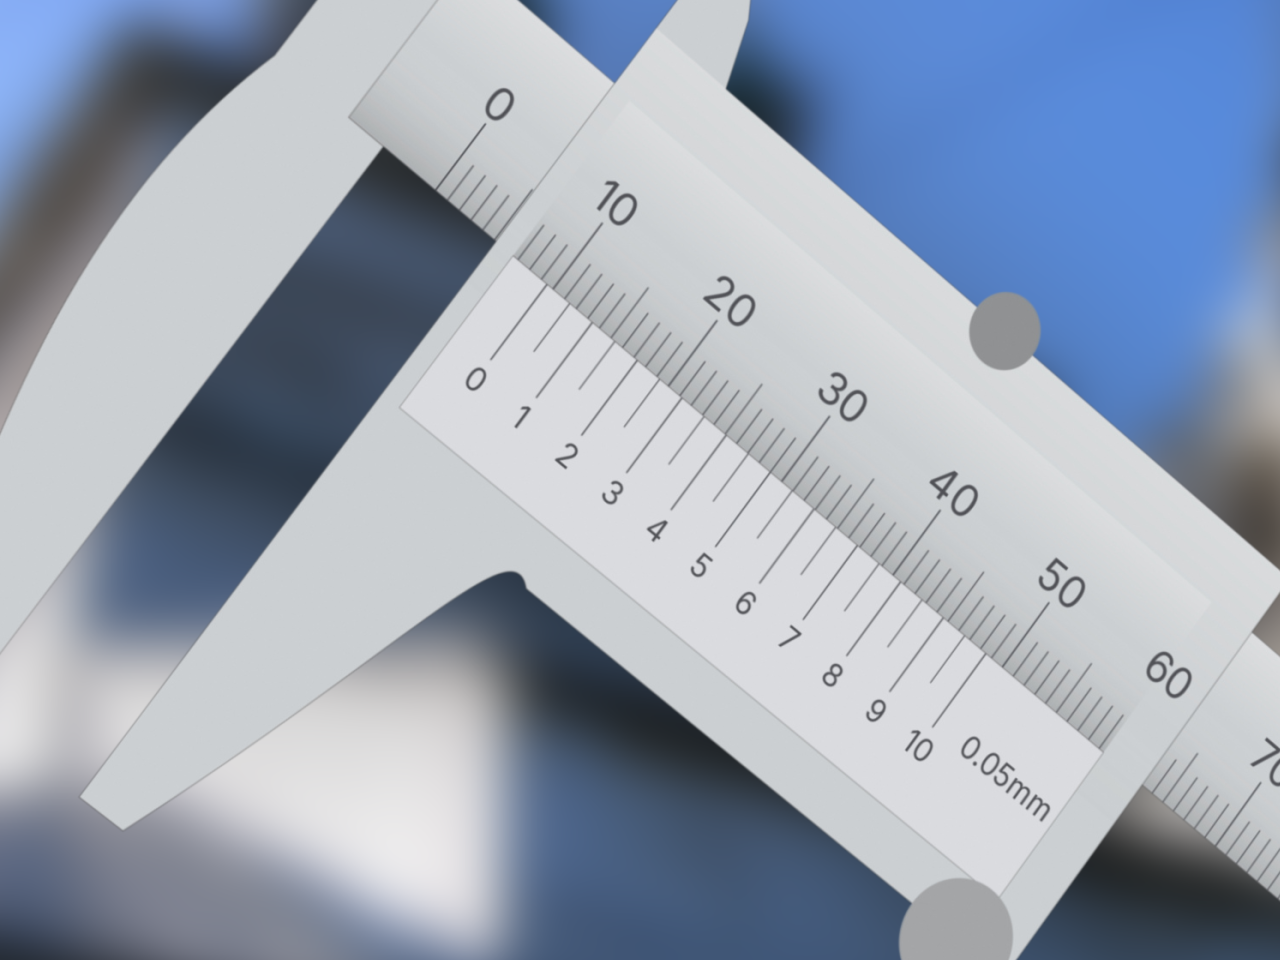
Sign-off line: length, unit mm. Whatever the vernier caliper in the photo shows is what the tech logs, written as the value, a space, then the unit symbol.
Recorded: 9.5 mm
